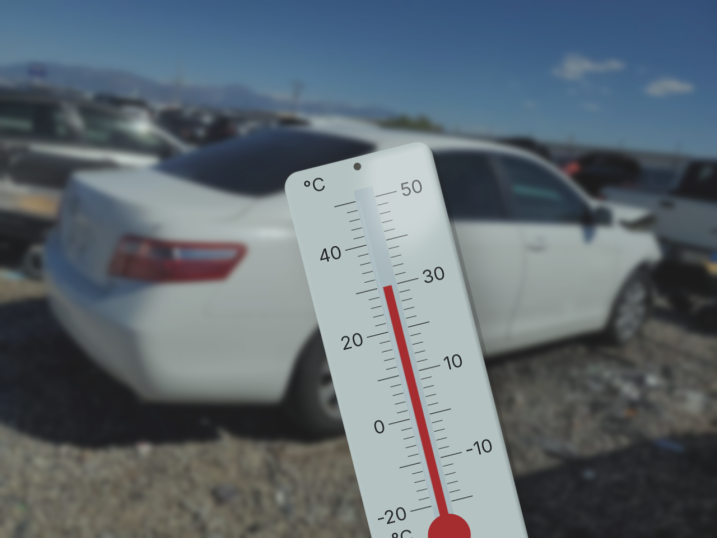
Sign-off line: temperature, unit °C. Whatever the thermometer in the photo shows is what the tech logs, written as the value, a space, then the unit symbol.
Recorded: 30 °C
